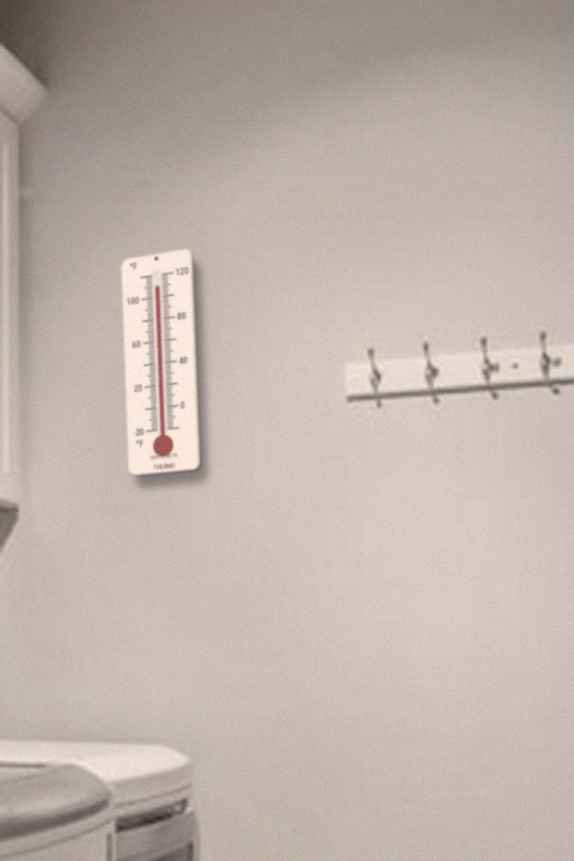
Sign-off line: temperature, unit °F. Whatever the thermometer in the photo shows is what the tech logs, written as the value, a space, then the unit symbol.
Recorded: 110 °F
